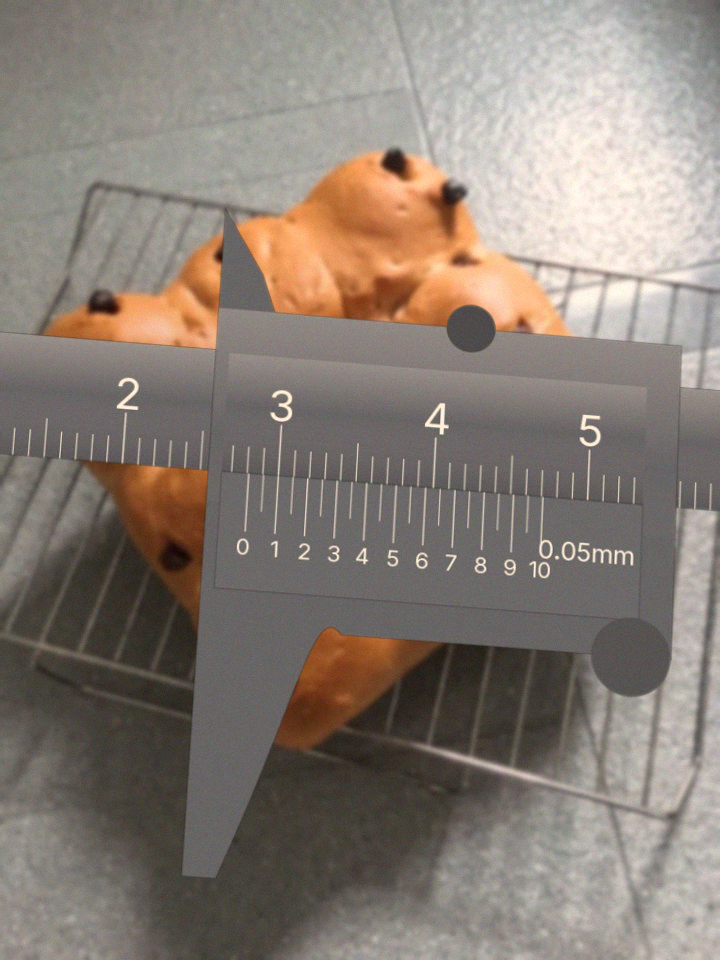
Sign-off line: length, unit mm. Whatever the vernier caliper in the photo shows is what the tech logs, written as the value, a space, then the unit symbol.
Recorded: 28.1 mm
